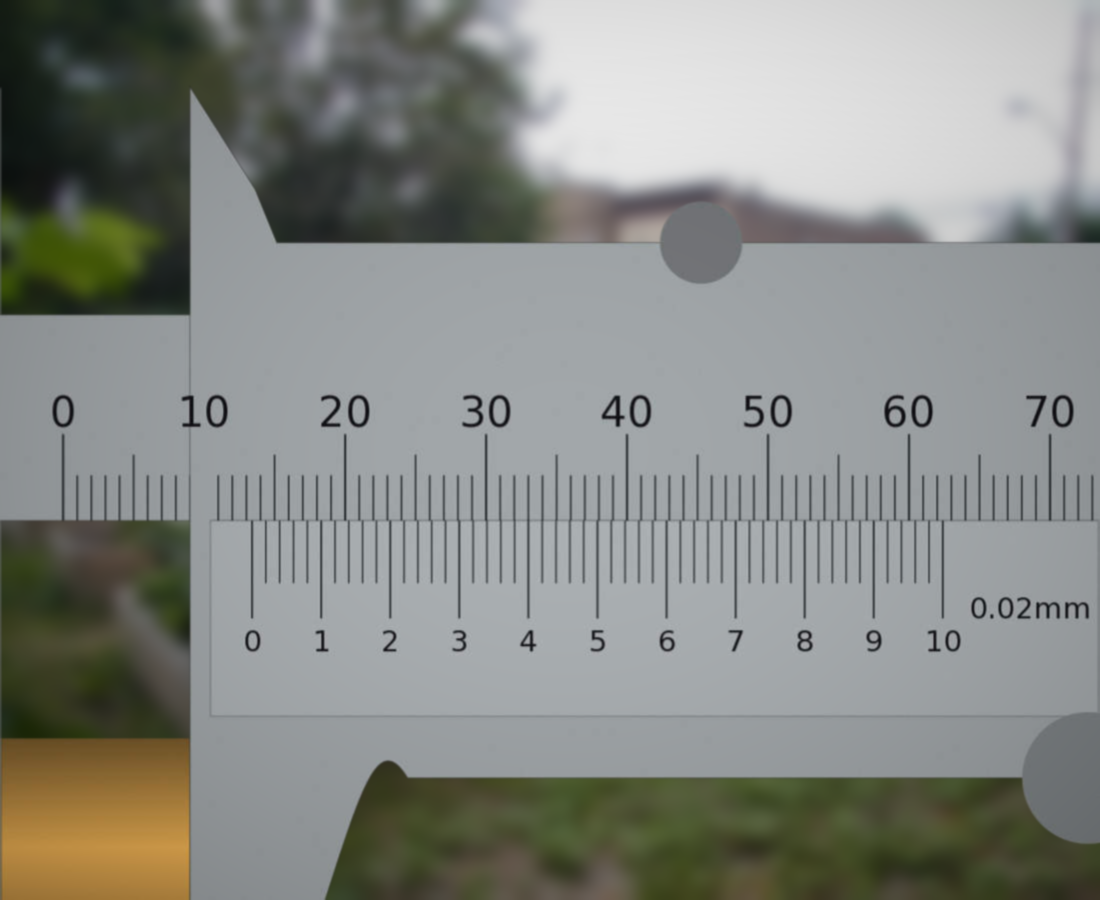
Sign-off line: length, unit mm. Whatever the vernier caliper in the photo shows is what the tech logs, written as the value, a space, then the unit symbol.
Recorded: 13.4 mm
